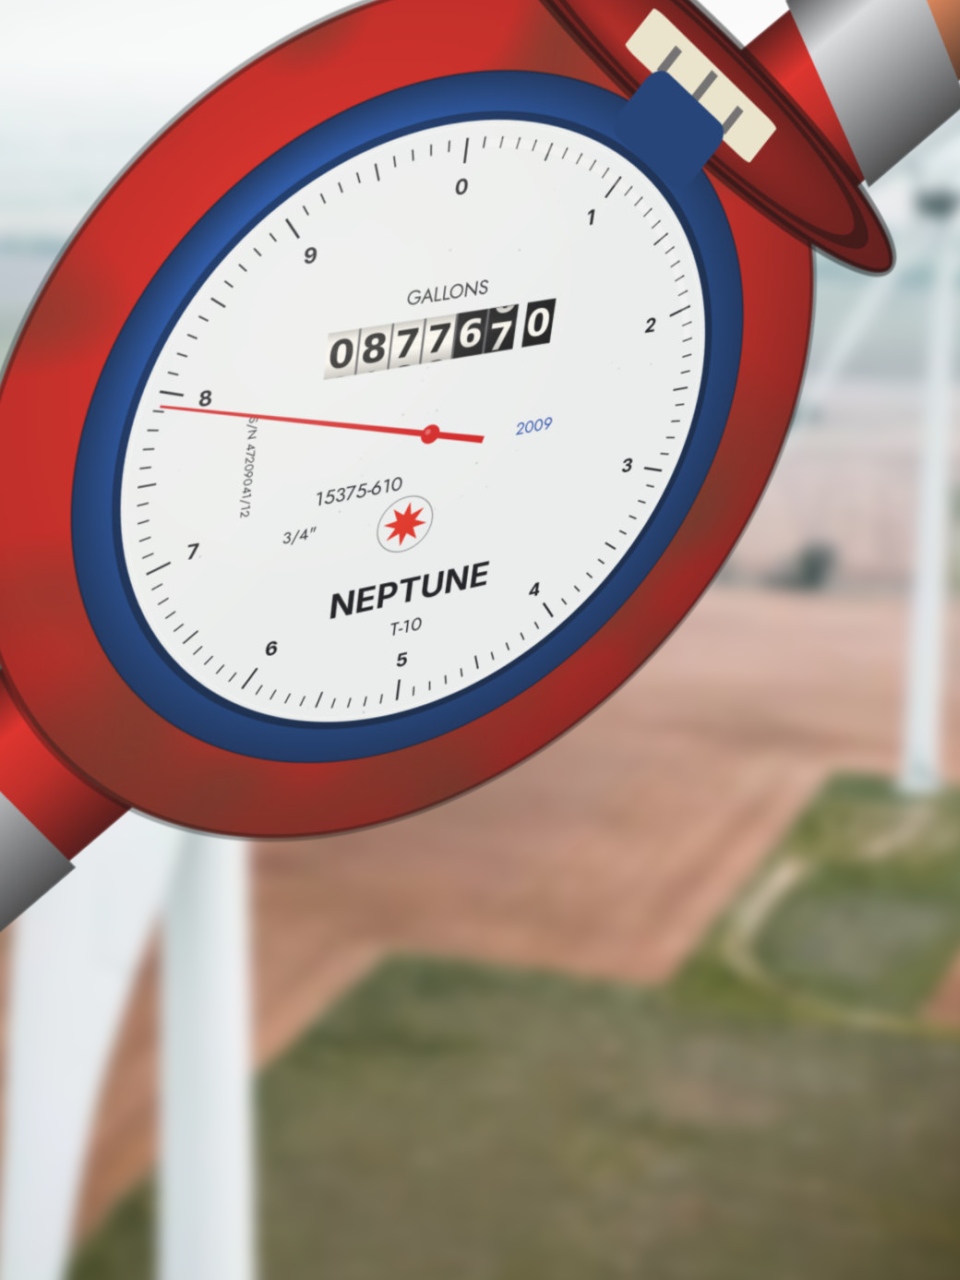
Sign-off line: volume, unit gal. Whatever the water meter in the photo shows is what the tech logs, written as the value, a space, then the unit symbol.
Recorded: 877667.9 gal
